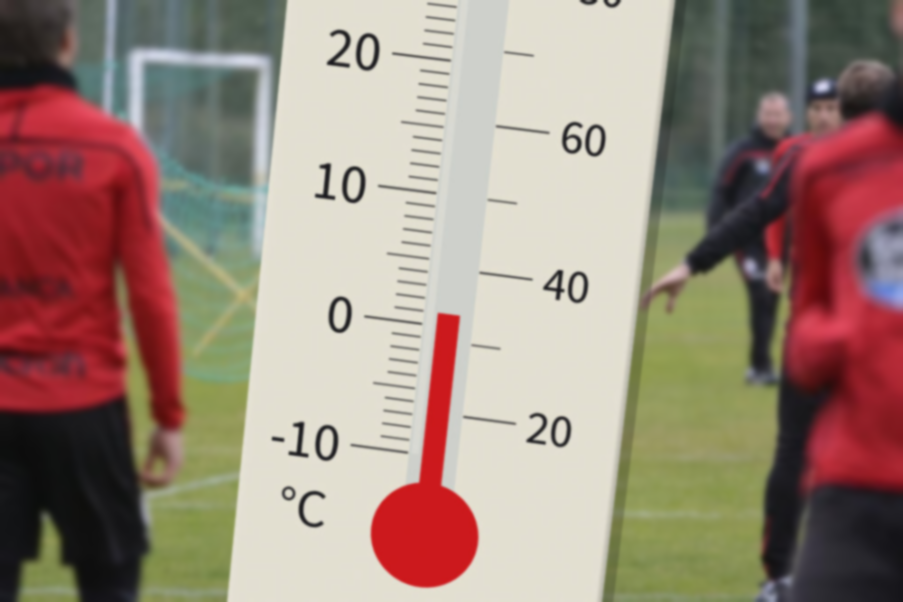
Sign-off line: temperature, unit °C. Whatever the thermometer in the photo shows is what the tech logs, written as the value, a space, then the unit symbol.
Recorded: 1 °C
